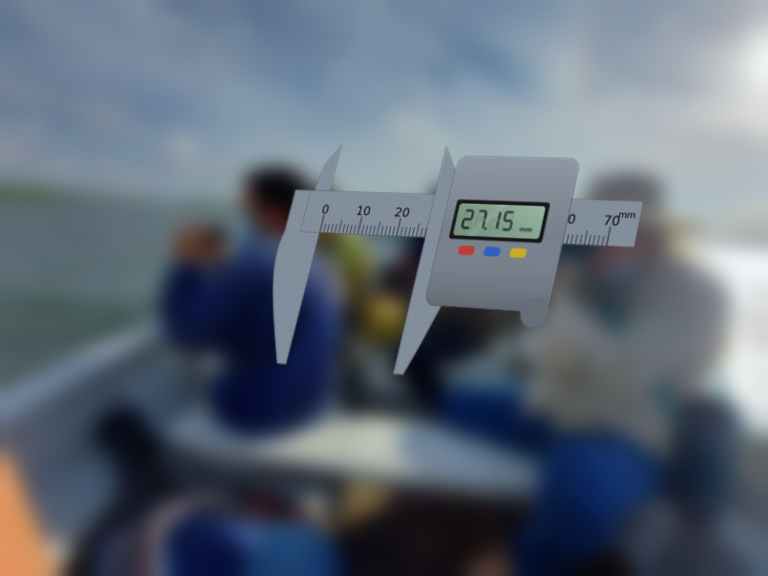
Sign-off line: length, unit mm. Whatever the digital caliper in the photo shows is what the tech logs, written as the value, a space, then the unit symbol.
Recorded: 27.15 mm
